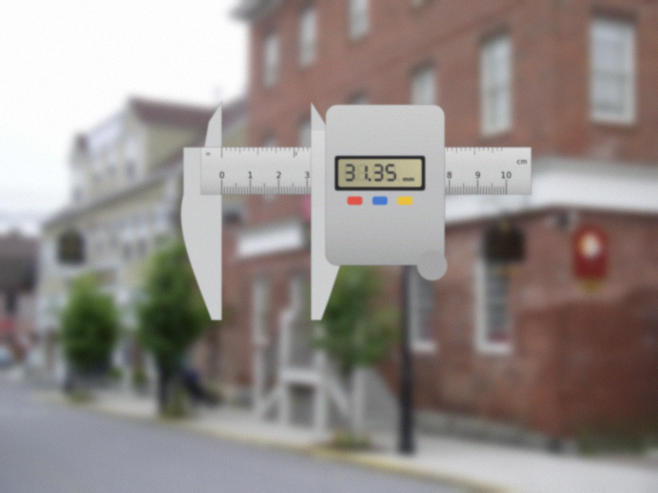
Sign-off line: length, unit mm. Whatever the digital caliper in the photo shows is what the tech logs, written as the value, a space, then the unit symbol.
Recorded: 31.35 mm
